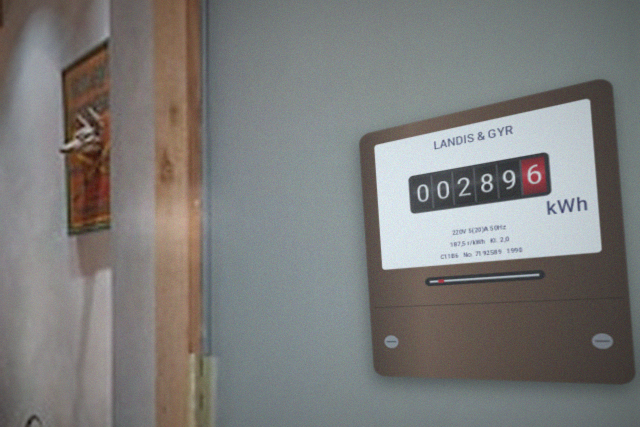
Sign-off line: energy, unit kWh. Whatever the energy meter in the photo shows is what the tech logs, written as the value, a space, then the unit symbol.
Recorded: 289.6 kWh
